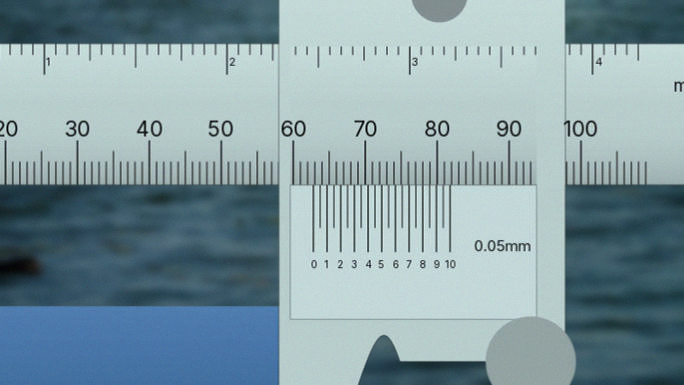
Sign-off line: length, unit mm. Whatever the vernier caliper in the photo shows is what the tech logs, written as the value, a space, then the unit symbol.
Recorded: 62.8 mm
